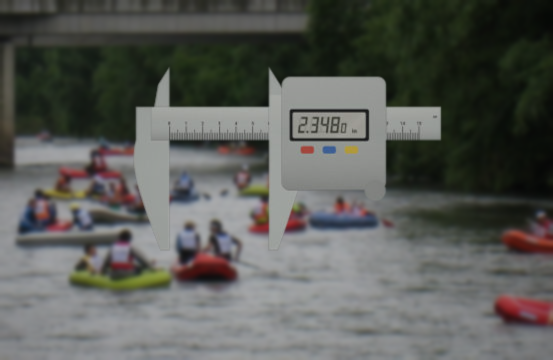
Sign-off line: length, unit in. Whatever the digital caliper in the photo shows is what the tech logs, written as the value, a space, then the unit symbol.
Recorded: 2.3480 in
